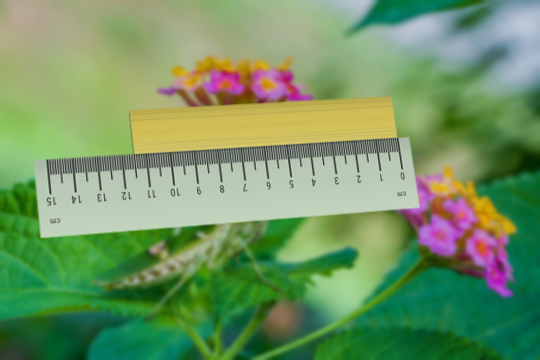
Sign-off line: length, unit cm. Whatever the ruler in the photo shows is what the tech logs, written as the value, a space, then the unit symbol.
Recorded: 11.5 cm
